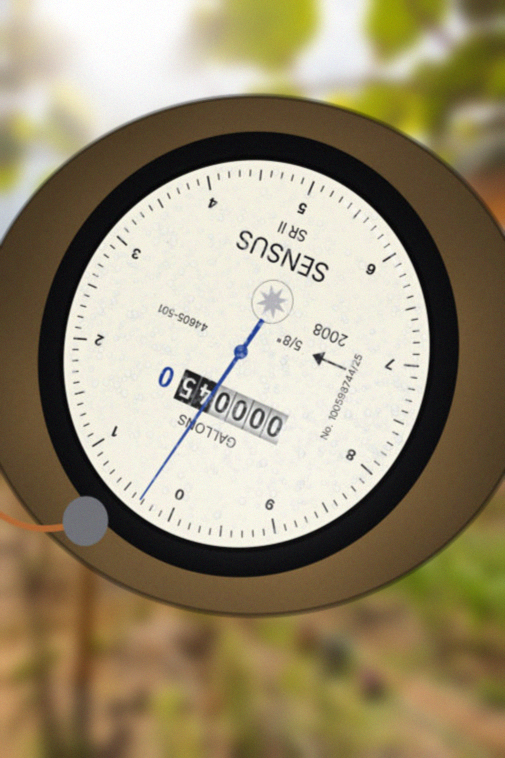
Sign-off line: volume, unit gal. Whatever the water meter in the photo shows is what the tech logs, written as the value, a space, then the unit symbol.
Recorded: 450.3 gal
